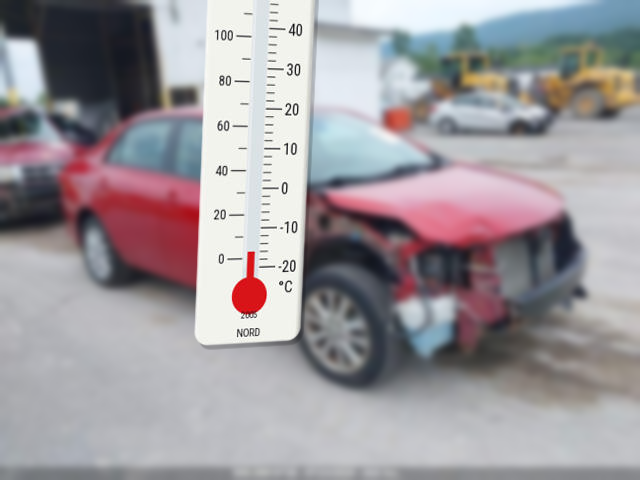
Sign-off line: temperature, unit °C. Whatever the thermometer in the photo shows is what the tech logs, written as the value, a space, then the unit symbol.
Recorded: -16 °C
